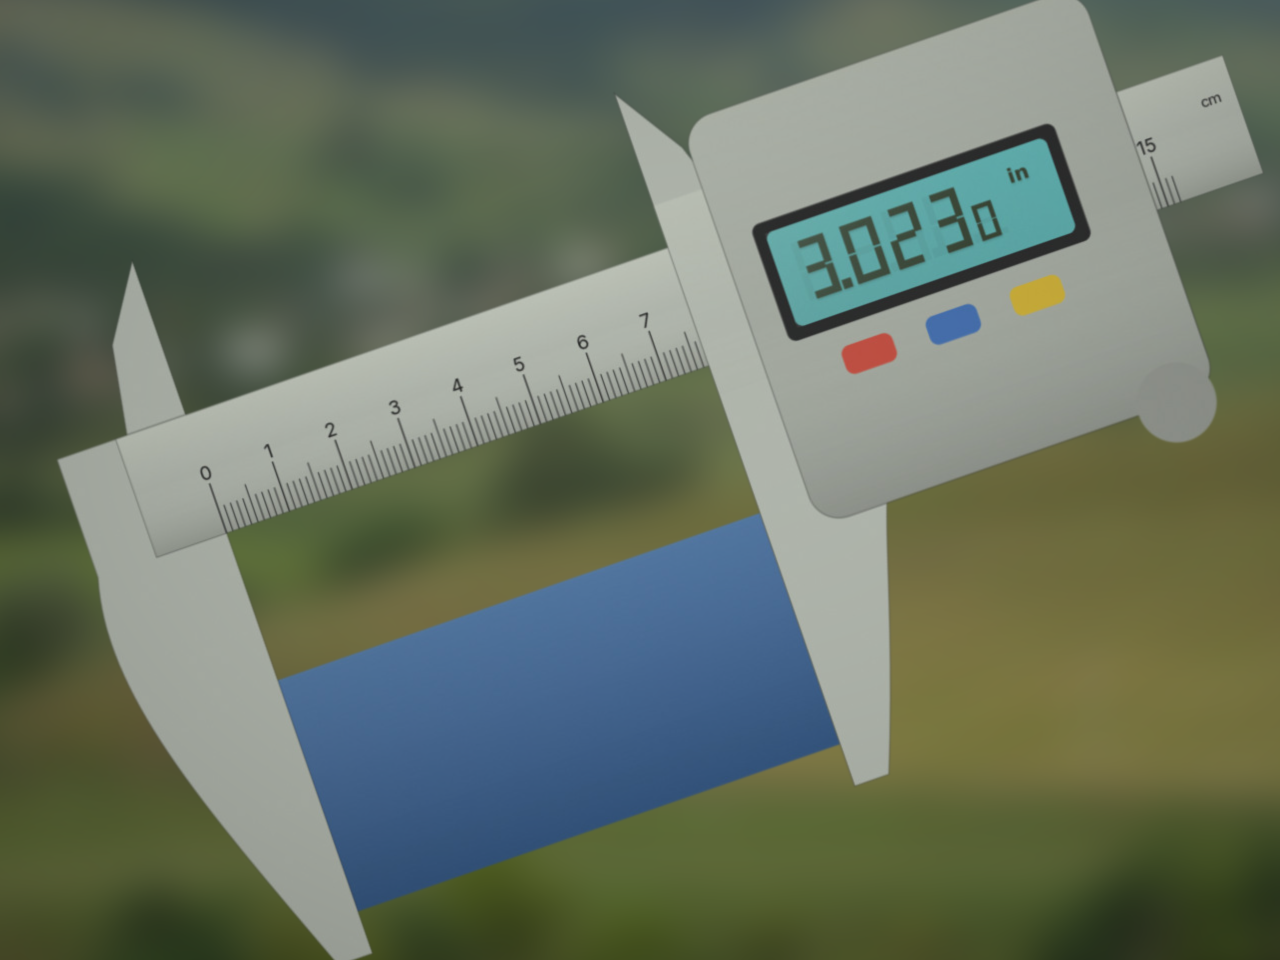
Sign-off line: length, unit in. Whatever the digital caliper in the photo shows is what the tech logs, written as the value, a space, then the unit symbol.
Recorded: 3.0230 in
